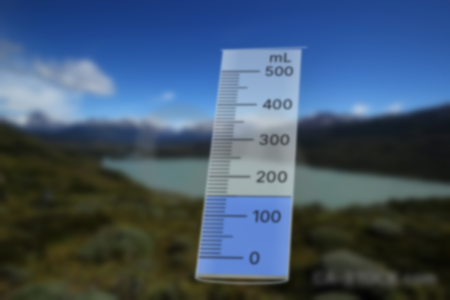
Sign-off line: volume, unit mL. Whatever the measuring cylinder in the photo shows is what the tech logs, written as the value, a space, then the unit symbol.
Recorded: 150 mL
